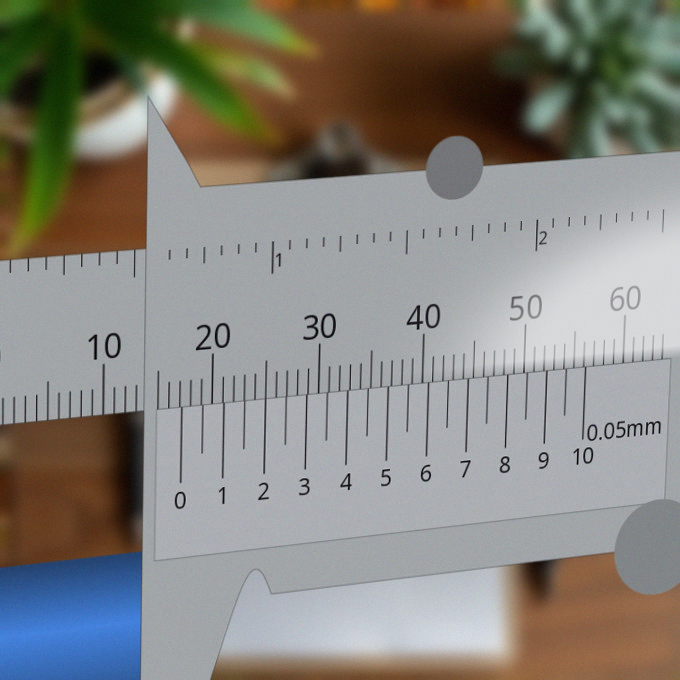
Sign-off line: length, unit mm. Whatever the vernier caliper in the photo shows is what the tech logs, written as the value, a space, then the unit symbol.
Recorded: 17.2 mm
